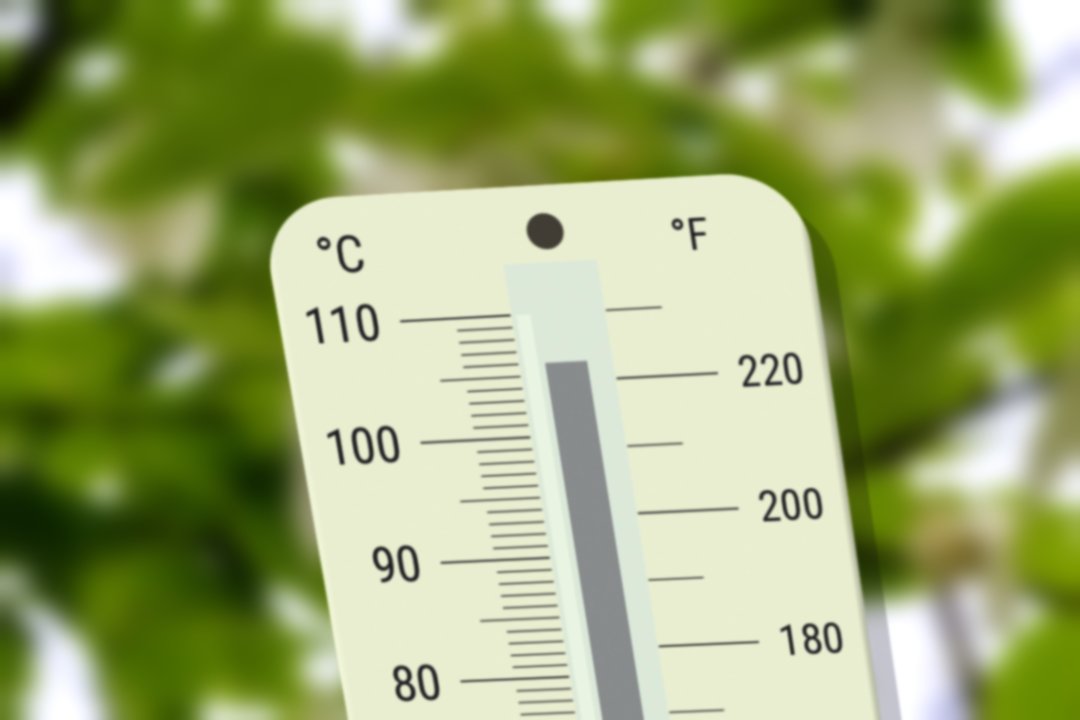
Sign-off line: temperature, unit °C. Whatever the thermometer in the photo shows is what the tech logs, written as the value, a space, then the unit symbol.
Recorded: 106 °C
